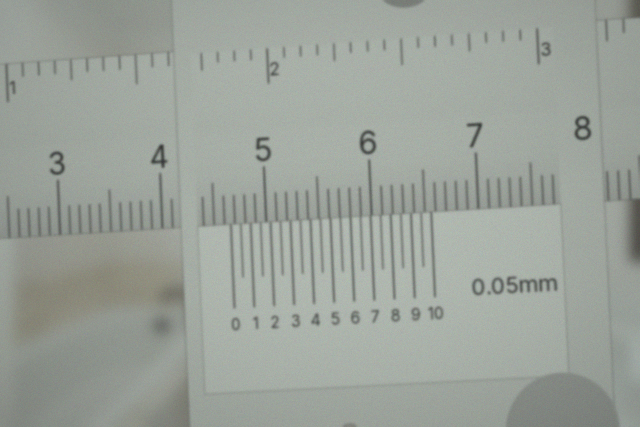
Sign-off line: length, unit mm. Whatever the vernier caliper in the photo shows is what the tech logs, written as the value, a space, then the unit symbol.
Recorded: 46.6 mm
